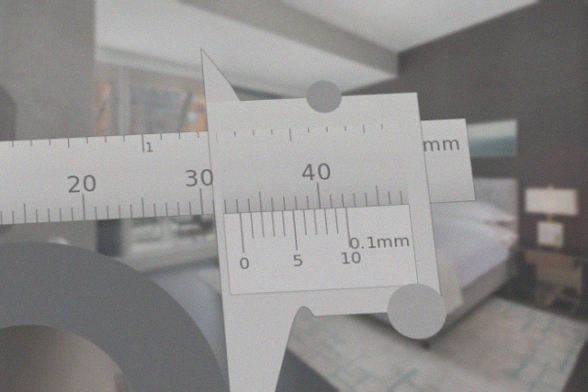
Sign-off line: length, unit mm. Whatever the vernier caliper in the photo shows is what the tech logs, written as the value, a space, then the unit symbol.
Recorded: 33.2 mm
